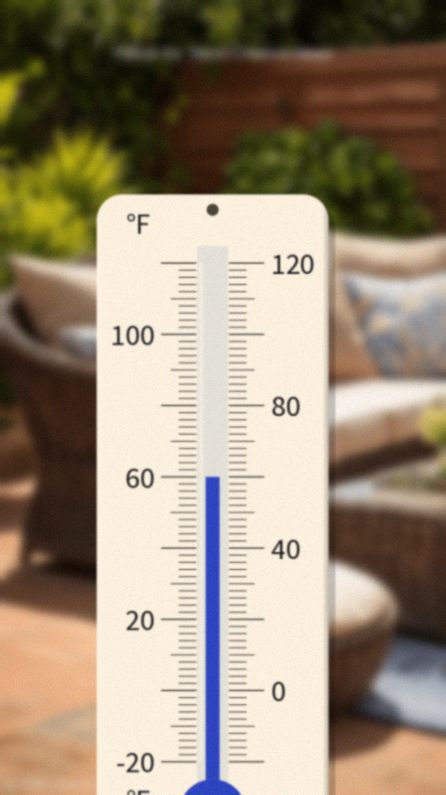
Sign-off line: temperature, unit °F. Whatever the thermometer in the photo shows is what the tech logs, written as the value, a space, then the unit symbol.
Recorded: 60 °F
